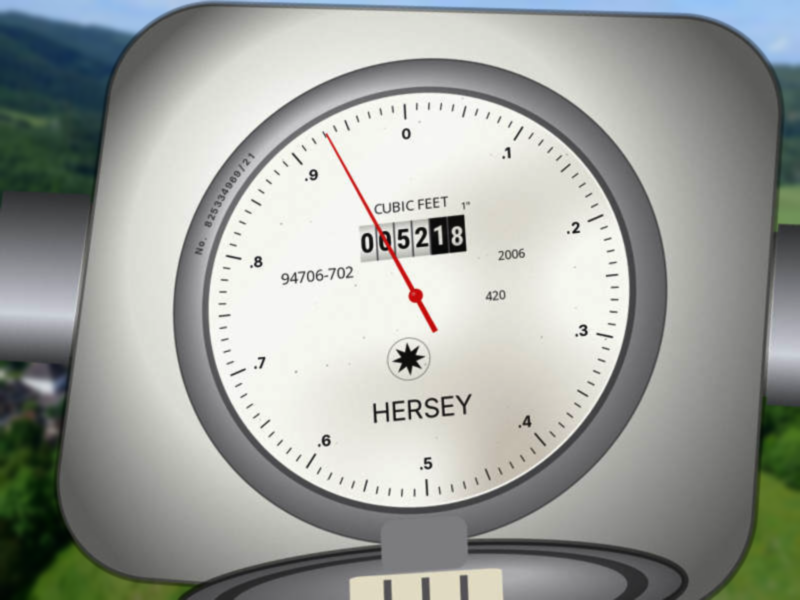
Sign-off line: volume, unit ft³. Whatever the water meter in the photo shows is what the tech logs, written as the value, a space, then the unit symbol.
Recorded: 5217.93 ft³
